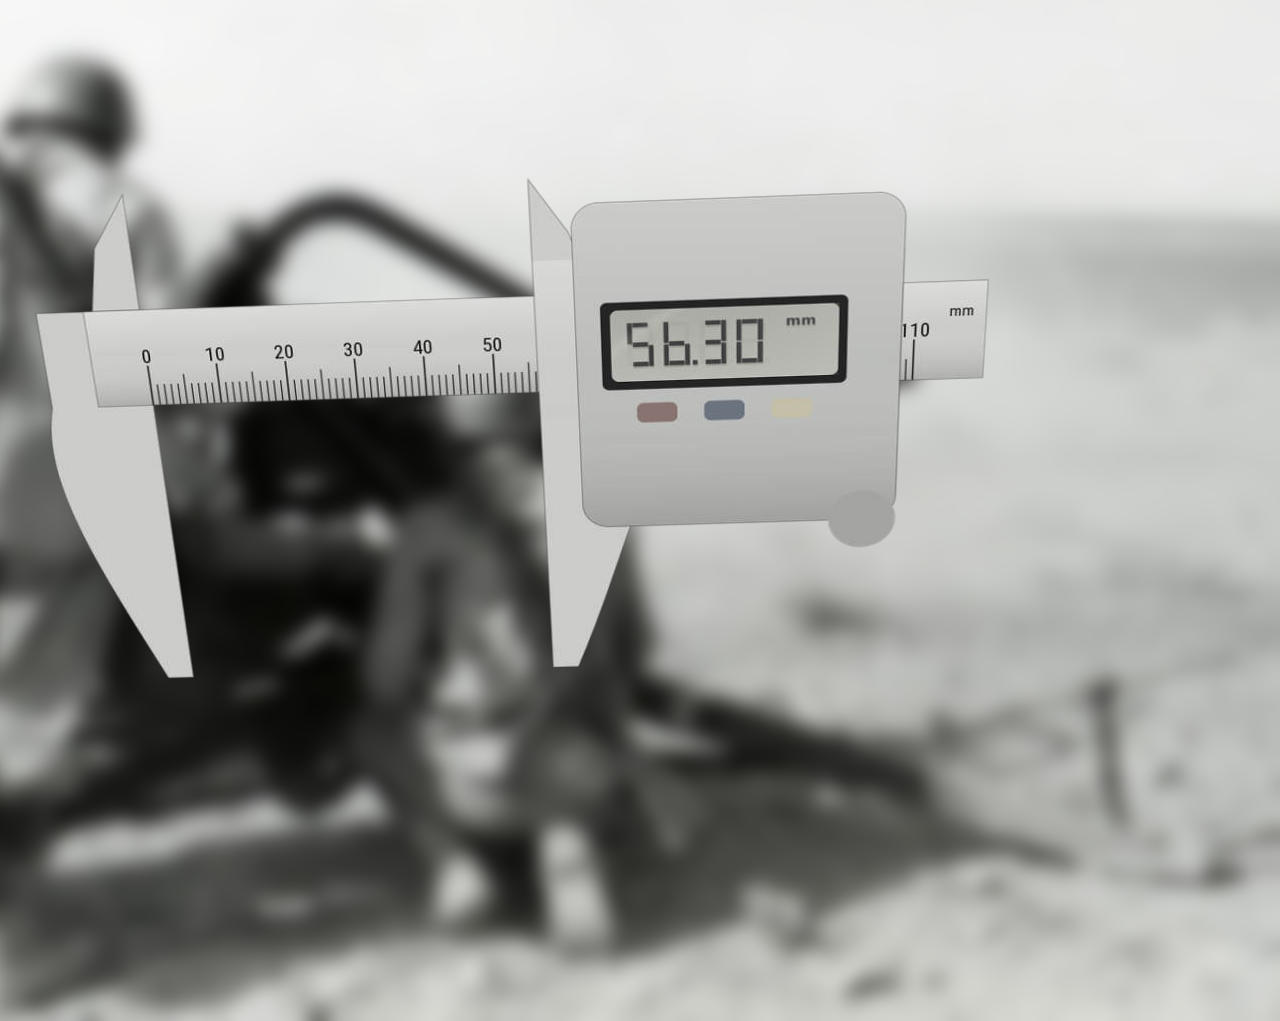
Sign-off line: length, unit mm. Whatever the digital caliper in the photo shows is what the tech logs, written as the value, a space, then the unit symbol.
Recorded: 56.30 mm
